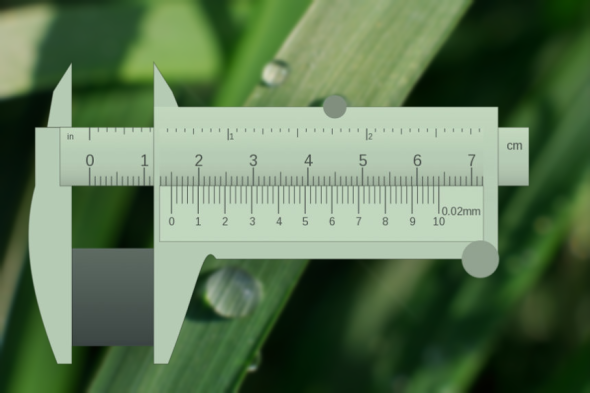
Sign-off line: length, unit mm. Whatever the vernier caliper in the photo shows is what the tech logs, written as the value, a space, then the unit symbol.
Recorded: 15.0 mm
